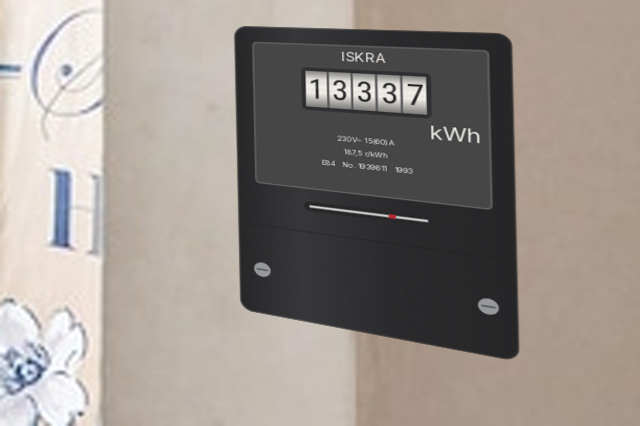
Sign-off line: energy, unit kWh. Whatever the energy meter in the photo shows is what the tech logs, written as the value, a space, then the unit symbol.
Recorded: 13337 kWh
